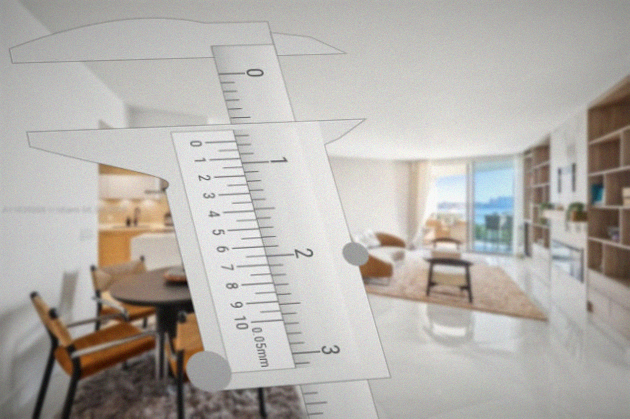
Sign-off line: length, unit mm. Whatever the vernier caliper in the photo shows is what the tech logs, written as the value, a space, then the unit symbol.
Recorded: 7.6 mm
